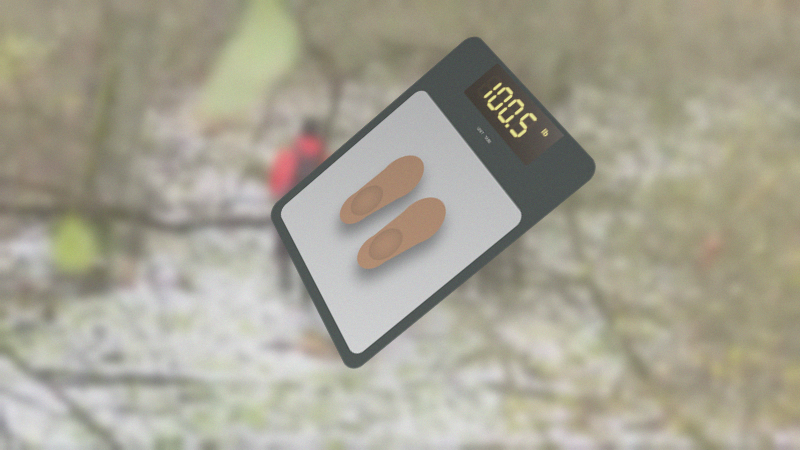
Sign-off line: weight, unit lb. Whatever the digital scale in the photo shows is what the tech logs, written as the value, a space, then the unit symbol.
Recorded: 100.5 lb
